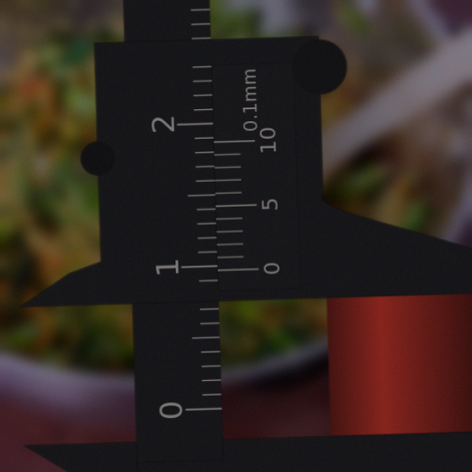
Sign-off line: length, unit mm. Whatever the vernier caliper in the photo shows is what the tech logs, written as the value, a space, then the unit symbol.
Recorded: 9.7 mm
